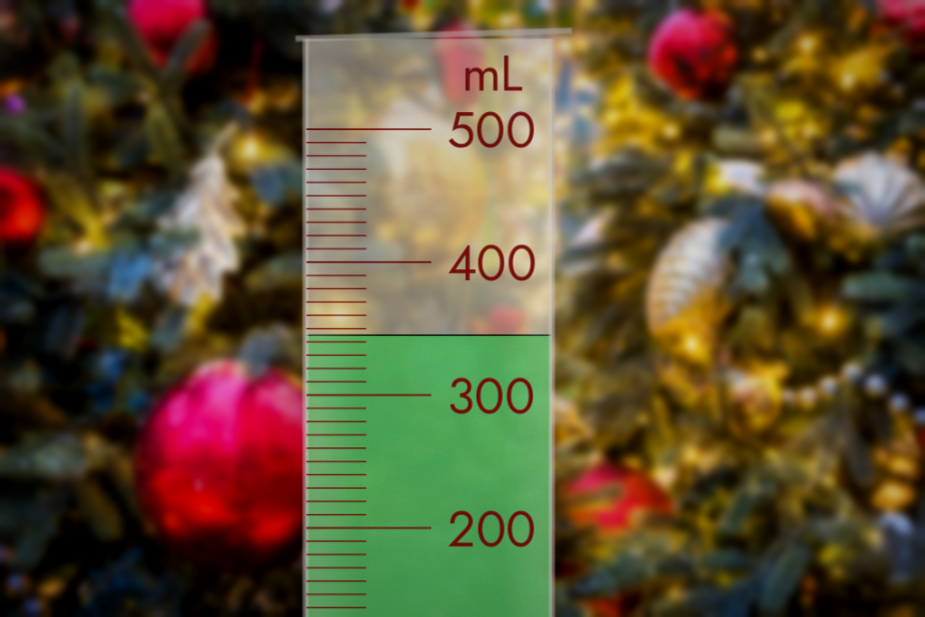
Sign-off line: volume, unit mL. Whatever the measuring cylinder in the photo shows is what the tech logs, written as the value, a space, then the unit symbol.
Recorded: 345 mL
